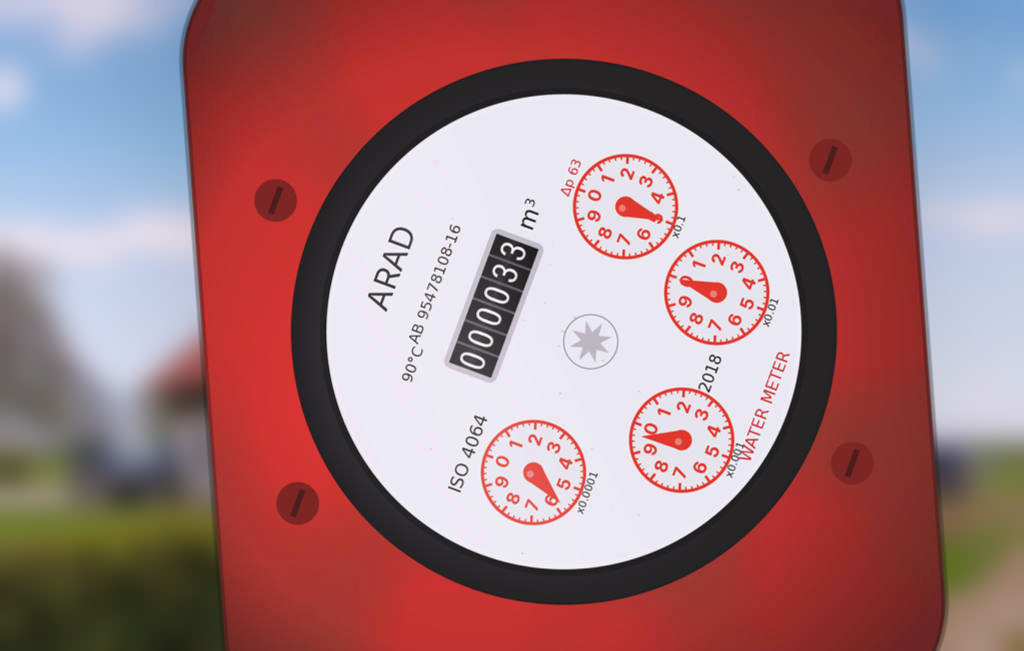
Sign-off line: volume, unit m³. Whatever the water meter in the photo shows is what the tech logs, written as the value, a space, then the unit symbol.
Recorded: 33.4995 m³
